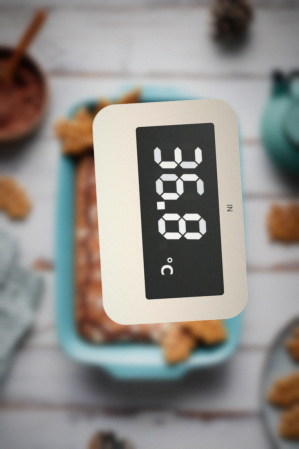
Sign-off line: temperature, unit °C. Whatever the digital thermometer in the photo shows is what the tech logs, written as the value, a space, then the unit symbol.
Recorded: 36.8 °C
